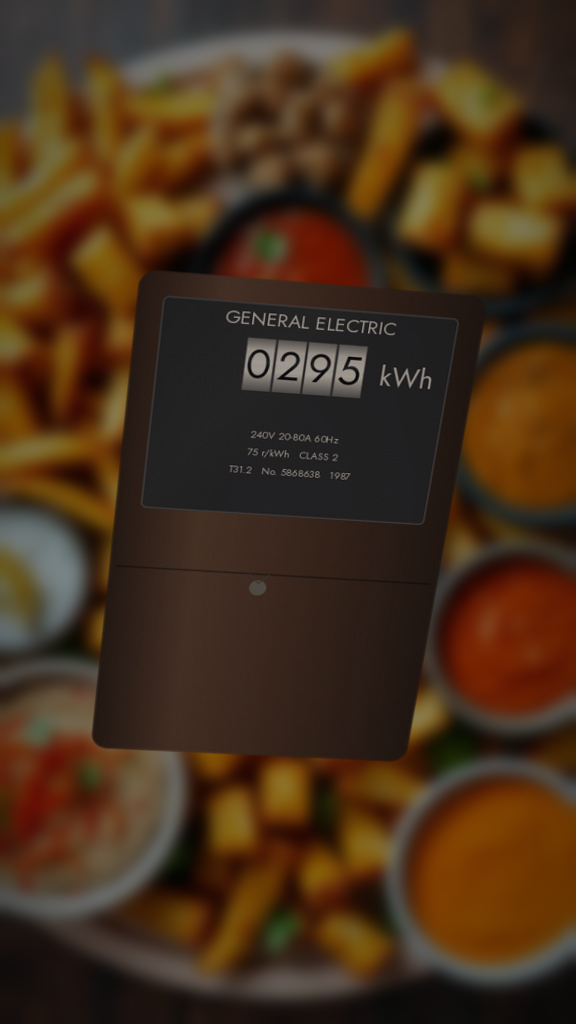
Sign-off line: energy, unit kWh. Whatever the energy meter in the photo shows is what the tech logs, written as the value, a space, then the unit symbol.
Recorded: 295 kWh
